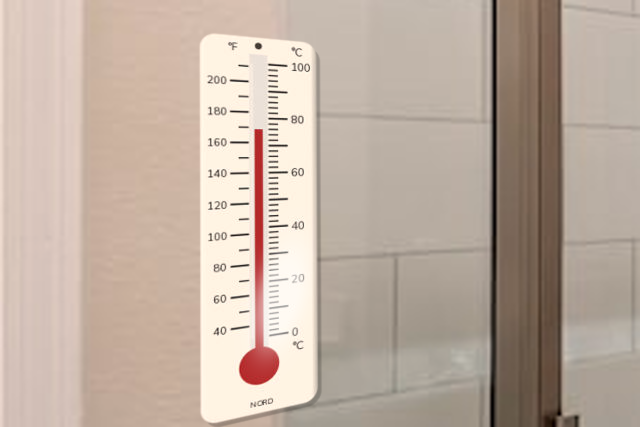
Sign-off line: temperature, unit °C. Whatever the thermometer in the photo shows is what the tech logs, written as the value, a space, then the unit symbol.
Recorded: 76 °C
